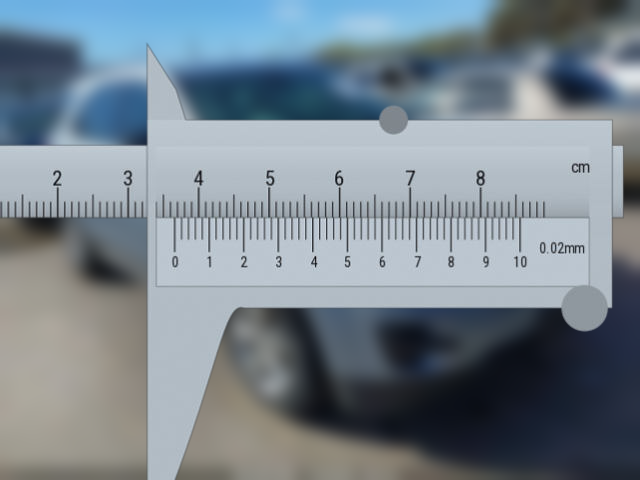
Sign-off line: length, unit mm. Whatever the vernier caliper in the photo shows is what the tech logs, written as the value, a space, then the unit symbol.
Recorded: 36.6 mm
